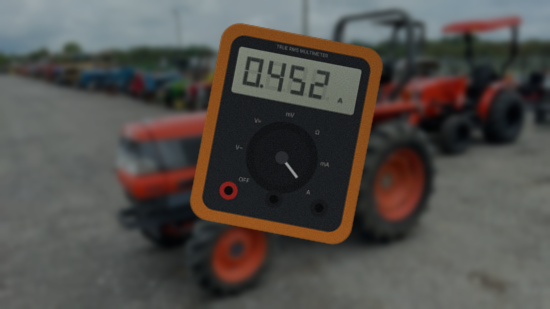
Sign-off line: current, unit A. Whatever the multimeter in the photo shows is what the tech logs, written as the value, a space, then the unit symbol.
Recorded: 0.452 A
